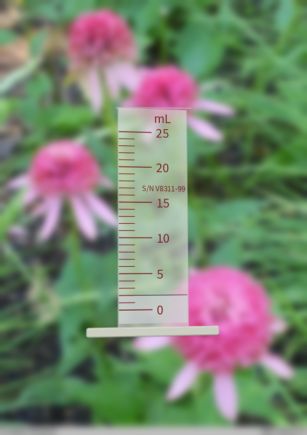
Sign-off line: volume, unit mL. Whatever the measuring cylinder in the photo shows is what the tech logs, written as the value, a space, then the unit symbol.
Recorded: 2 mL
